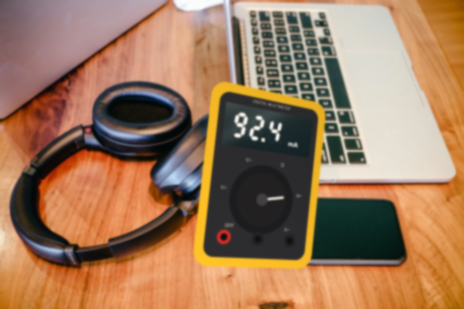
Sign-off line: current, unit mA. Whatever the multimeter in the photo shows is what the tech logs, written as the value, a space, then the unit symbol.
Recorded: 92.4 mA
